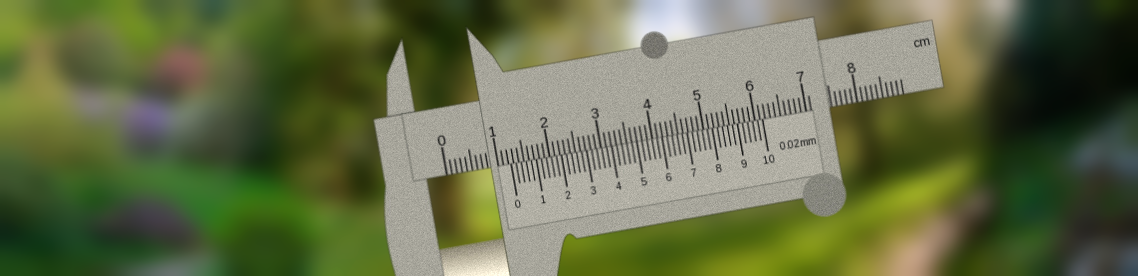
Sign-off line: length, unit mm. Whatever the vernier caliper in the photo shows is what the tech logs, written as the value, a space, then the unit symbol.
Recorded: 12.5 mm
